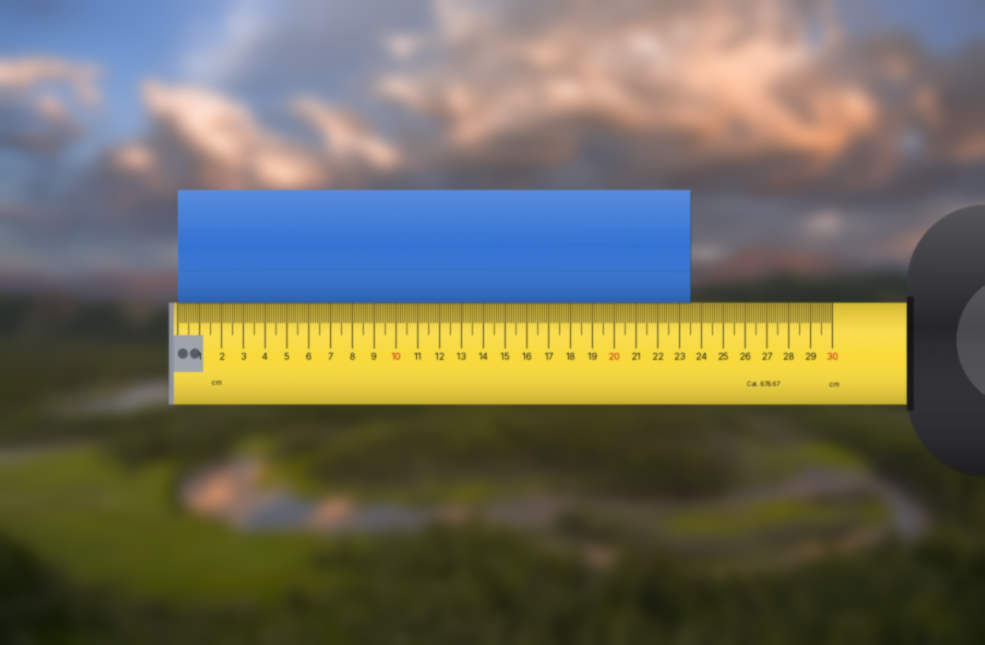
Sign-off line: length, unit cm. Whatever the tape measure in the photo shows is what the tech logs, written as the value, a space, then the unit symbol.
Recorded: 23.5 cm
